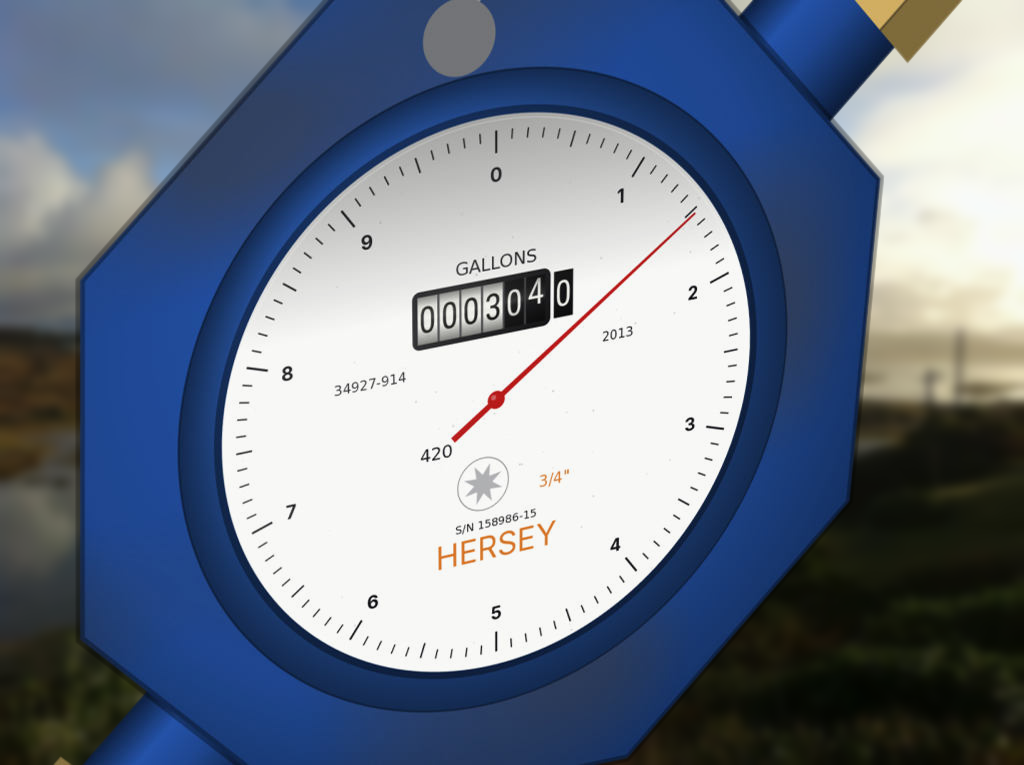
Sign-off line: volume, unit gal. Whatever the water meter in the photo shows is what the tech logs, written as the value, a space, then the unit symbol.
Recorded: 3041.5 gal
